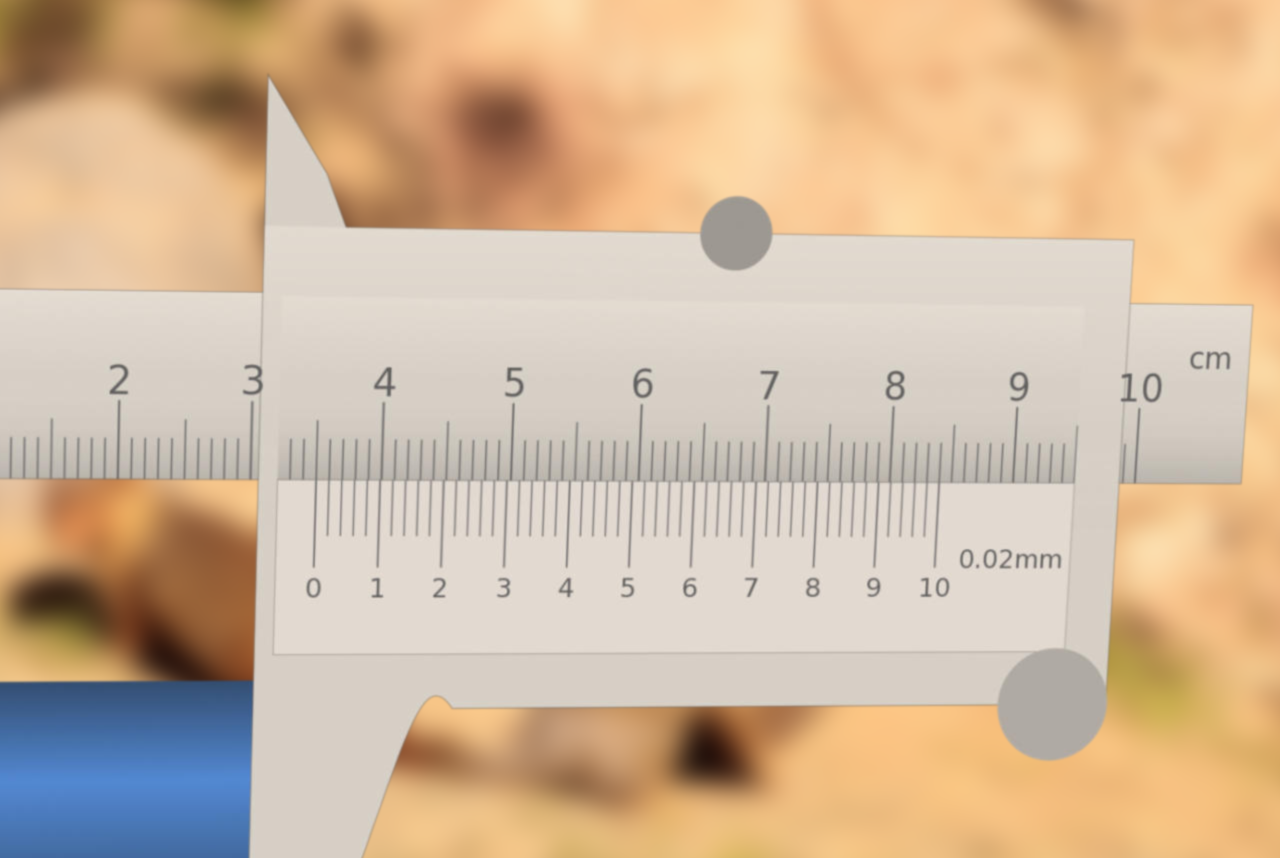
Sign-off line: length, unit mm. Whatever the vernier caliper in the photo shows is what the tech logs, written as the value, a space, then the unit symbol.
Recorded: 35.0 mm
